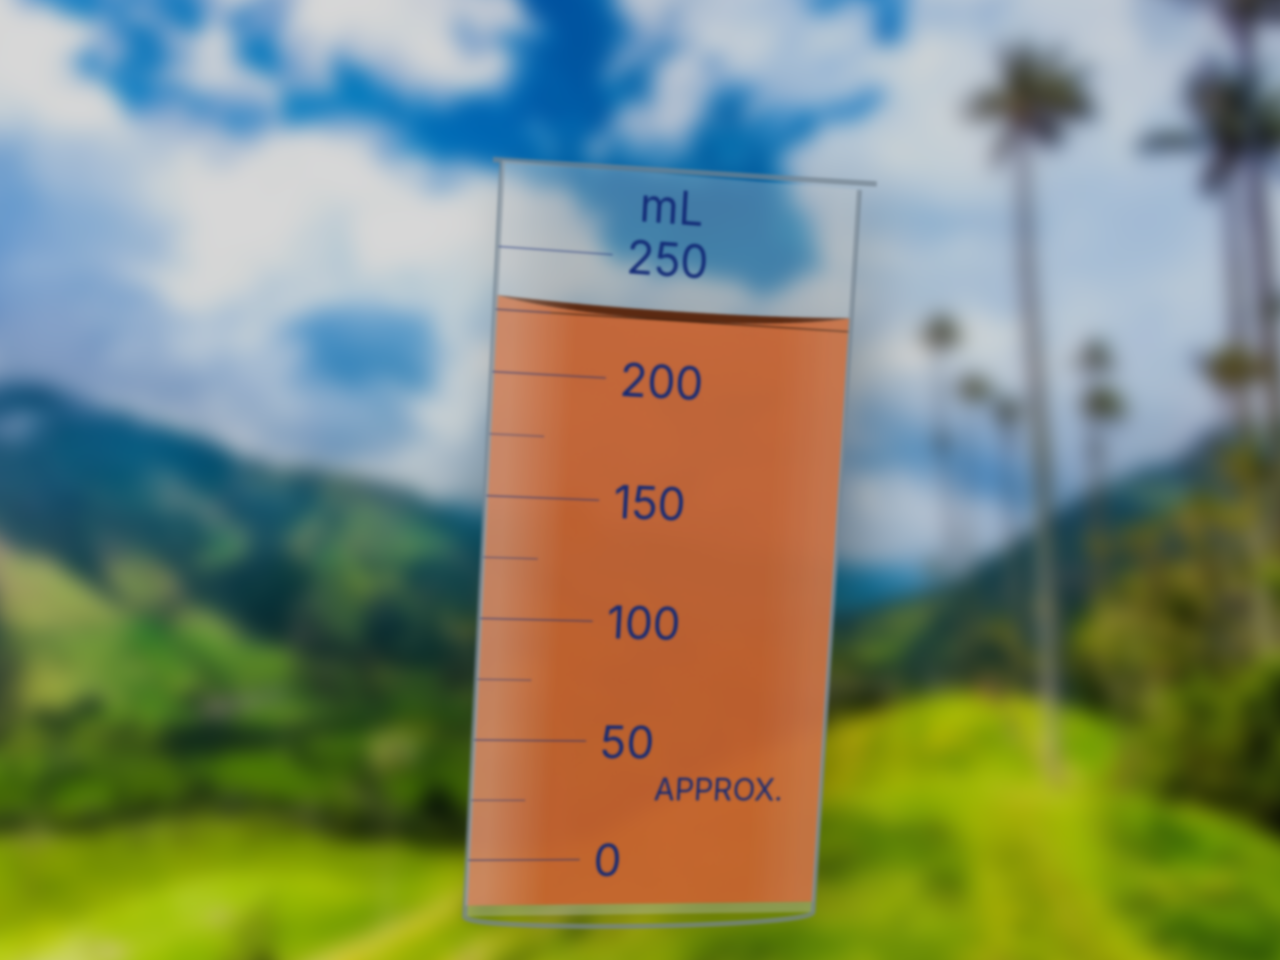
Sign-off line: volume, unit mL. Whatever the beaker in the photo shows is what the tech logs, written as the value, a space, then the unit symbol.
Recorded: 225 mL
